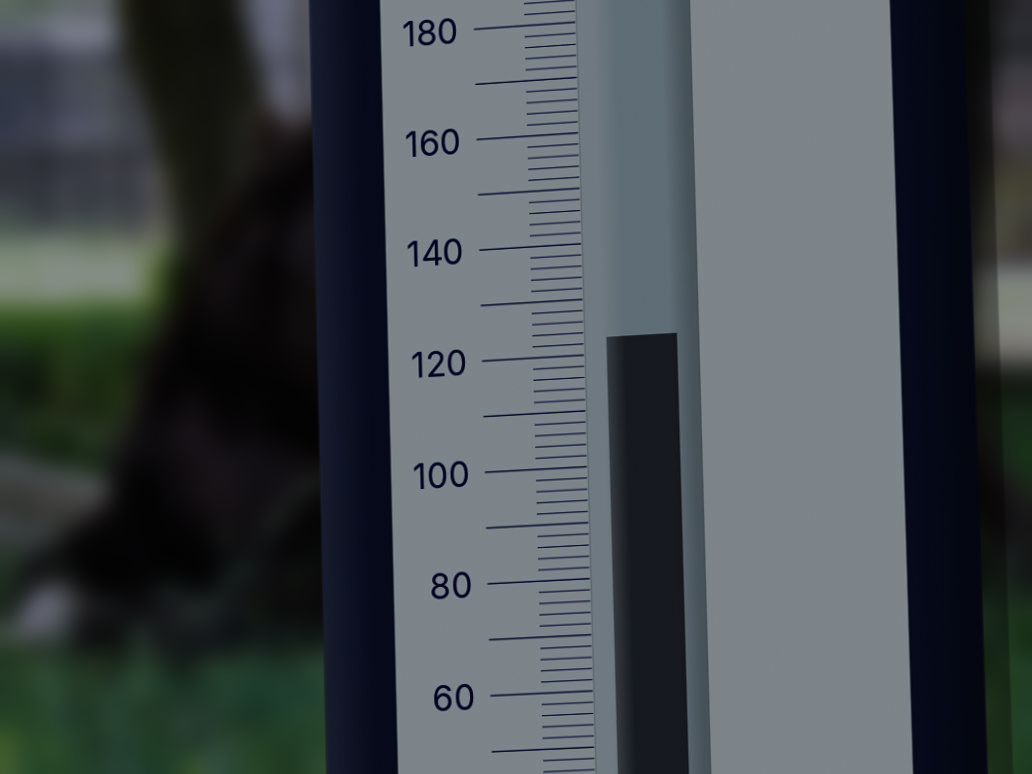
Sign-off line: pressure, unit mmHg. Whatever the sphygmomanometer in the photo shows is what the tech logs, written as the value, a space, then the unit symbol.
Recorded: 123 mmHg
